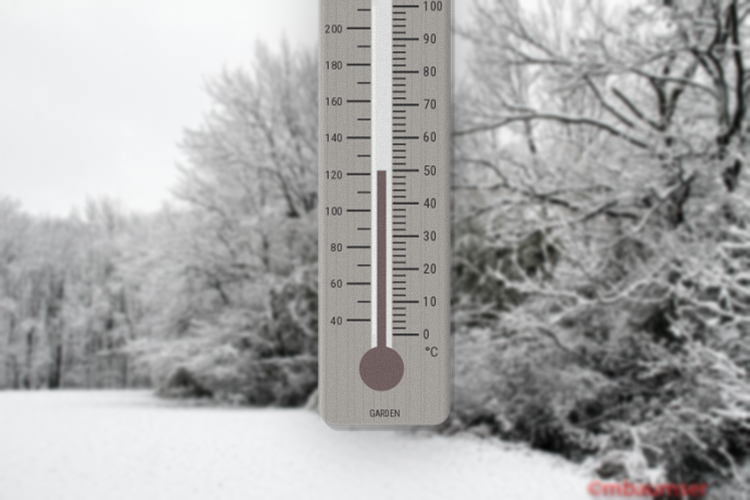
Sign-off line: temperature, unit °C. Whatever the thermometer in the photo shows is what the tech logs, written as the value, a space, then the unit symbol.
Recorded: 50 °C
